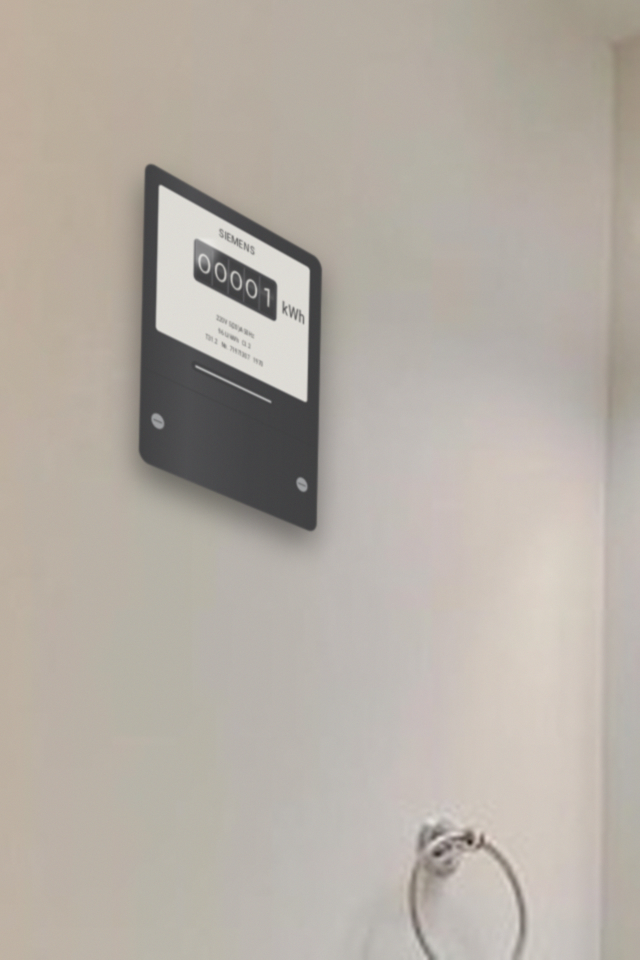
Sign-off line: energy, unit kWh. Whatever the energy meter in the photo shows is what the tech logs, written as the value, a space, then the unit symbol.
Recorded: 1 kWh
